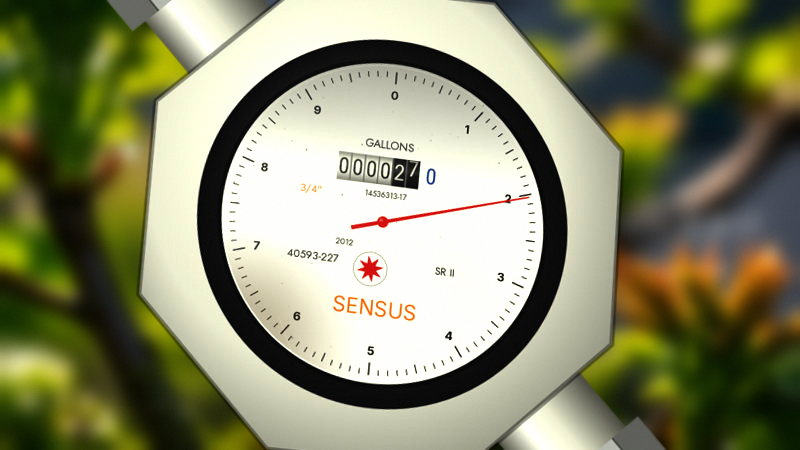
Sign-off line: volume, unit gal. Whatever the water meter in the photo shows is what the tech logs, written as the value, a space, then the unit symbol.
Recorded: 272.0 gal
